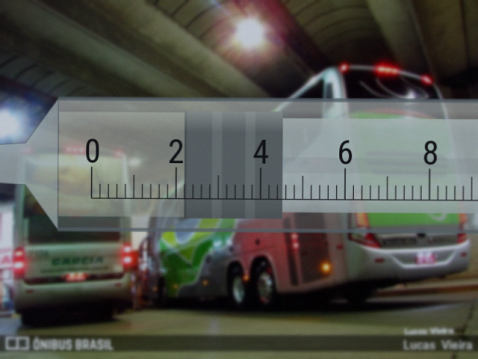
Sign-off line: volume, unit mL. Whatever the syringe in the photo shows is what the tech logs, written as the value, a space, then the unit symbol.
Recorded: 2.2 mL
